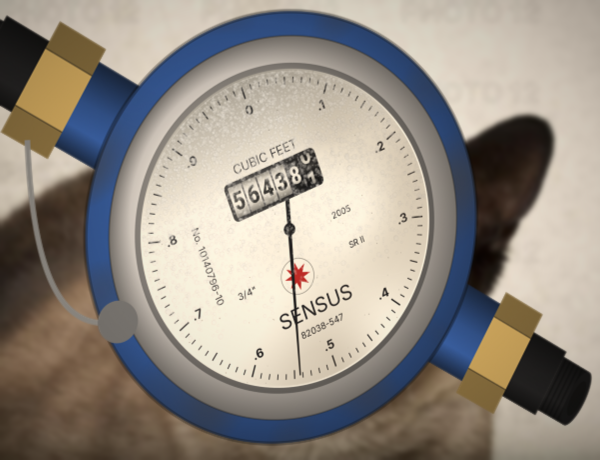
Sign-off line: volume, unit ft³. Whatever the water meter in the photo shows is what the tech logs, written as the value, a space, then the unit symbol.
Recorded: 564380.54 ft³
